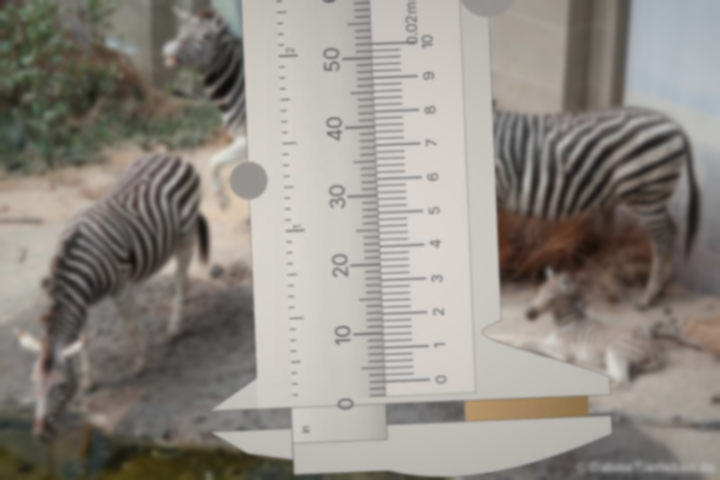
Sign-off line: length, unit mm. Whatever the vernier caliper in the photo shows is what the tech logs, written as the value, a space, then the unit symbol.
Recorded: 3.0 mm
